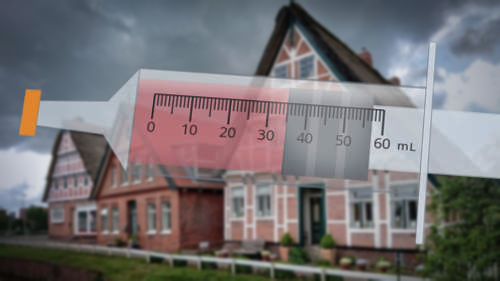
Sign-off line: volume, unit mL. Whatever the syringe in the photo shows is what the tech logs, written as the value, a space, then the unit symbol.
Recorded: 35 mL
